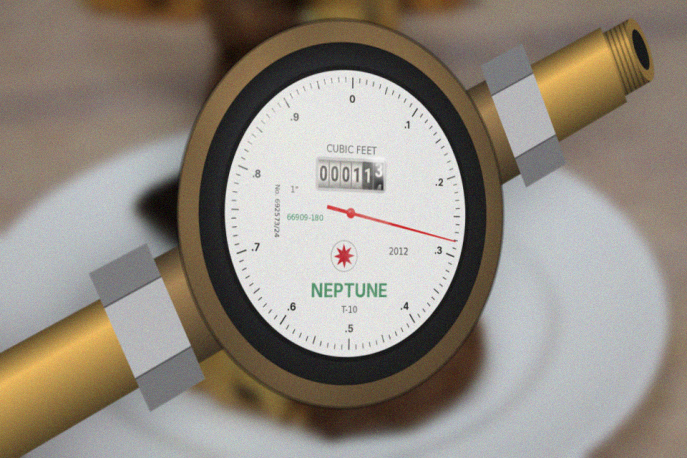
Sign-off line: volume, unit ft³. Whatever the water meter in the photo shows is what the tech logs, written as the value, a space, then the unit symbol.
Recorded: 113.28 ft³
